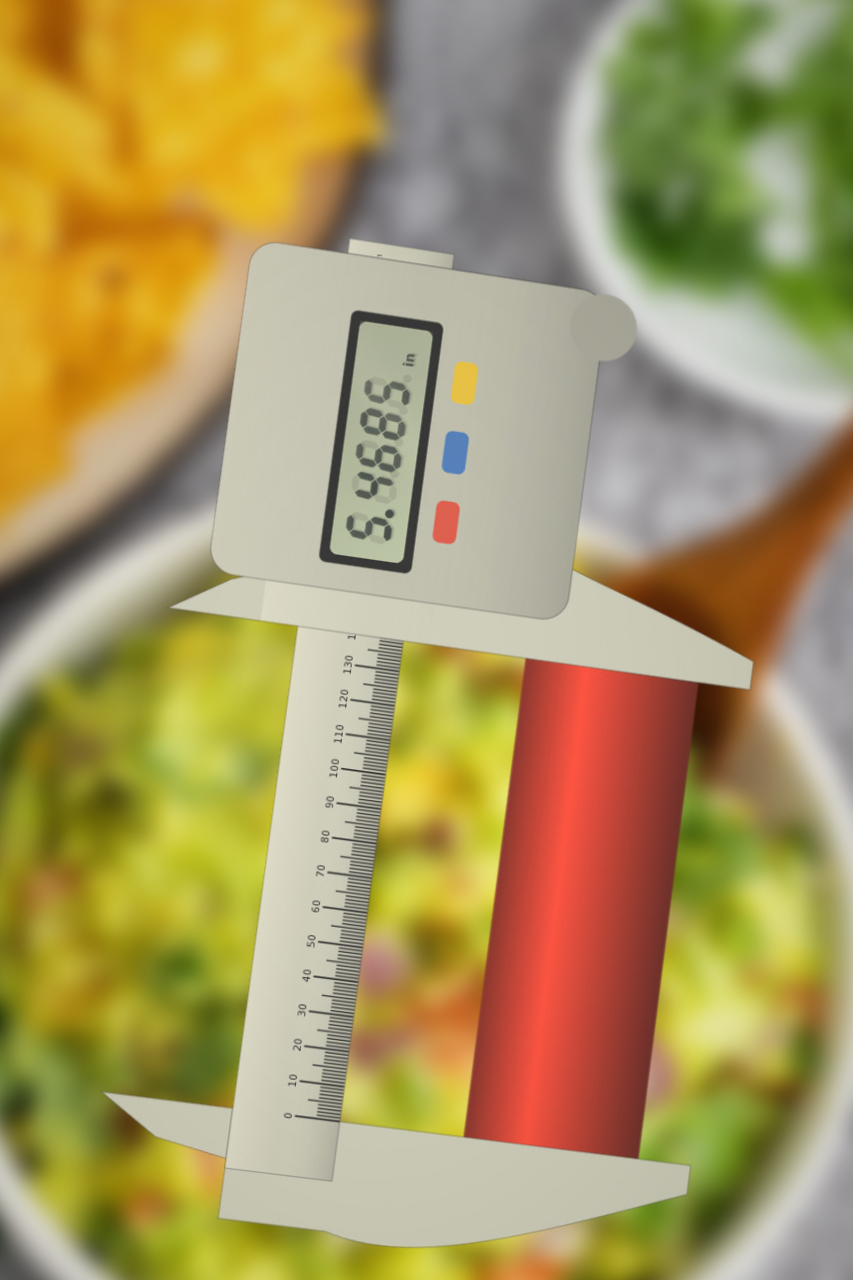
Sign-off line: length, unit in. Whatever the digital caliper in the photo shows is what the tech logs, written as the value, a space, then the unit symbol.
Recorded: 5.4685 in
